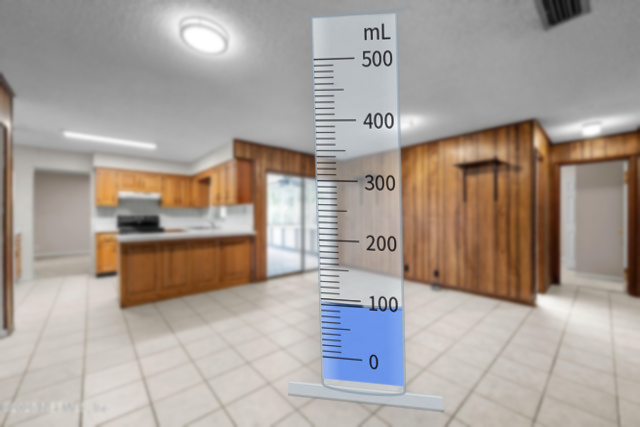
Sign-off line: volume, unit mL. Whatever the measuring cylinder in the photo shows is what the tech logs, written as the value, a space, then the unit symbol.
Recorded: 90 mL
